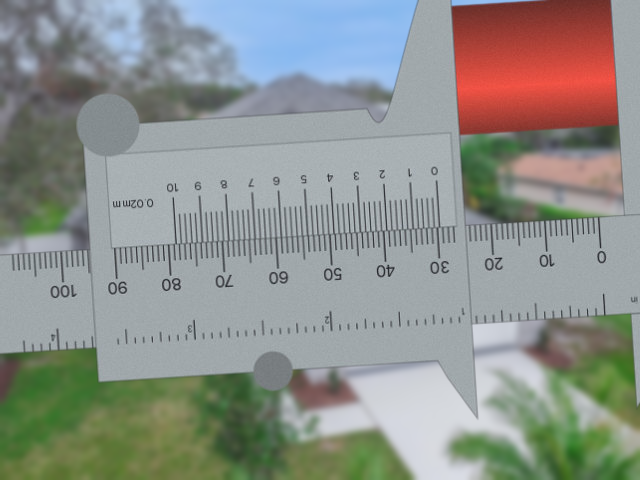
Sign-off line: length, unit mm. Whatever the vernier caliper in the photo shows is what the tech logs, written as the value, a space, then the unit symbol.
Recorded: 29.6 mm
